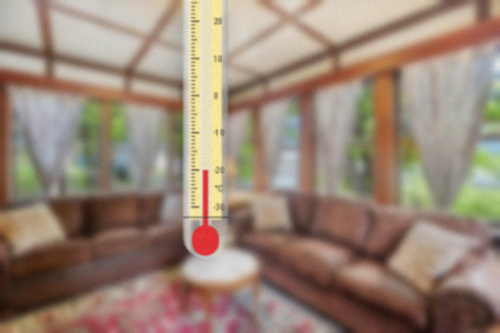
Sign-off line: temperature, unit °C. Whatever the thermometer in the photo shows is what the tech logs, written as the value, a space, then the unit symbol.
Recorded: -20 °C
